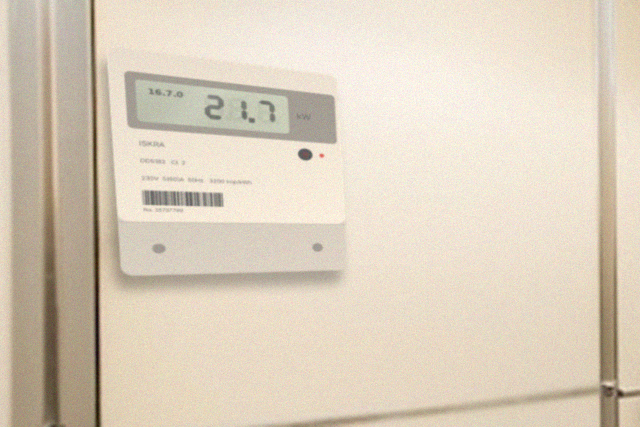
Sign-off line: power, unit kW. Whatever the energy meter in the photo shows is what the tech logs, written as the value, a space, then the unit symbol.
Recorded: 21.7 kW
